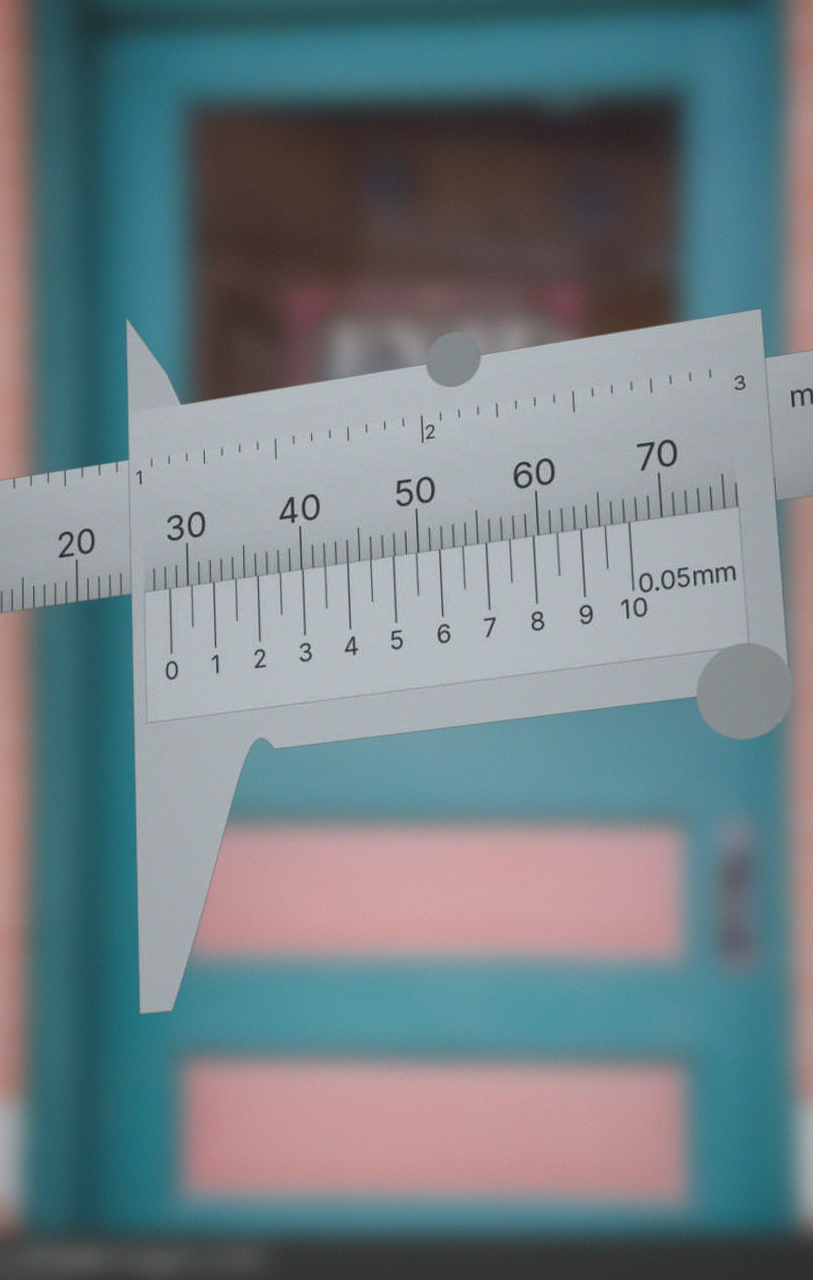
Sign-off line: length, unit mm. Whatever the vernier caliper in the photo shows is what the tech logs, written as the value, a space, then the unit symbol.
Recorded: 28.4 mm
